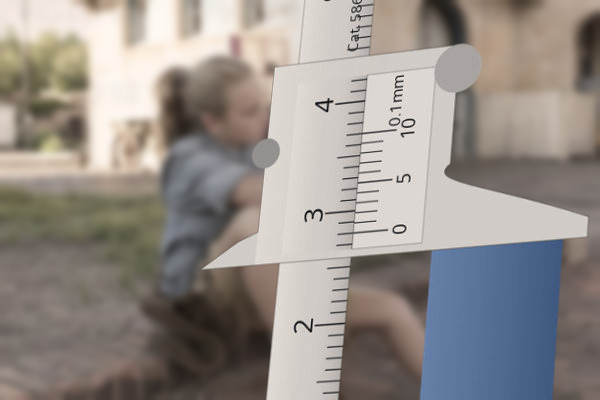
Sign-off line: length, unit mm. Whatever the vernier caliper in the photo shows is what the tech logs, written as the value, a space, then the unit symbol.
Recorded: 28.0 mm
